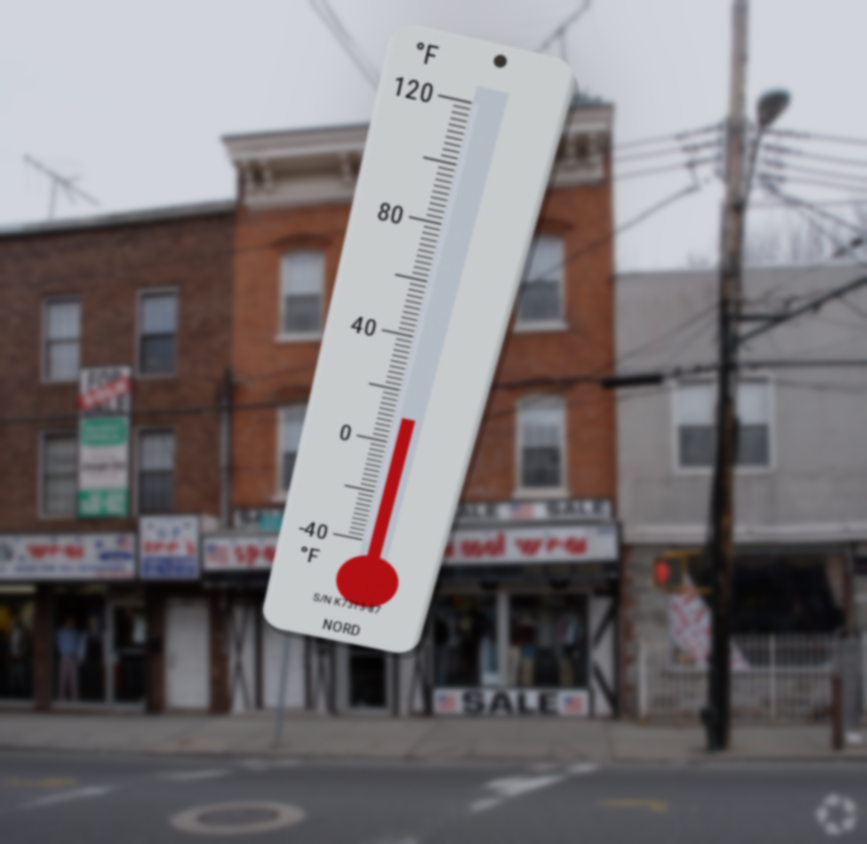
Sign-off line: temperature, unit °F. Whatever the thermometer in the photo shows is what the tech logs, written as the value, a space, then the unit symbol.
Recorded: 10 °F
